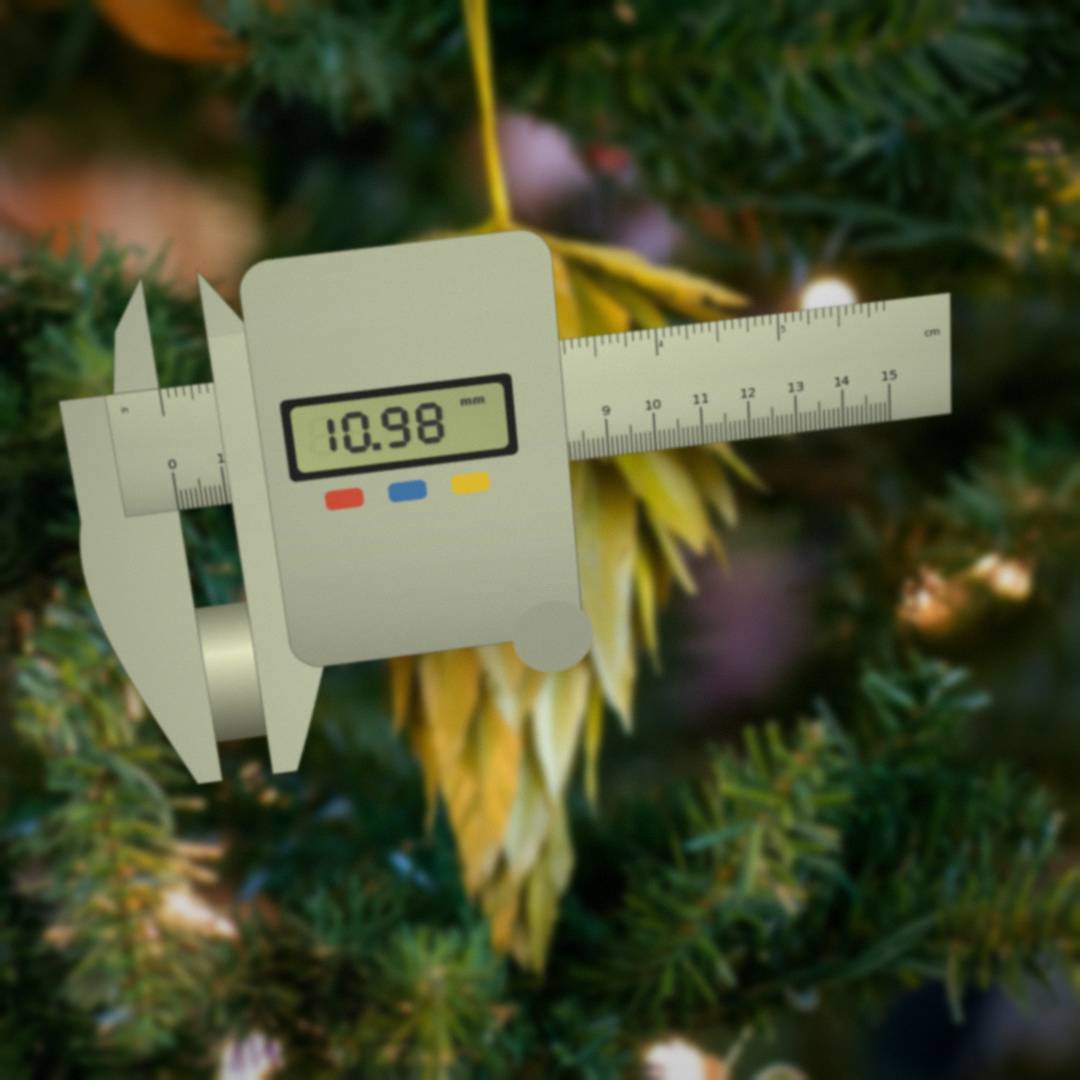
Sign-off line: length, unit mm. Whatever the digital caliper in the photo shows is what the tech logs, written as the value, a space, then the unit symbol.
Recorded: 10.98 mm
